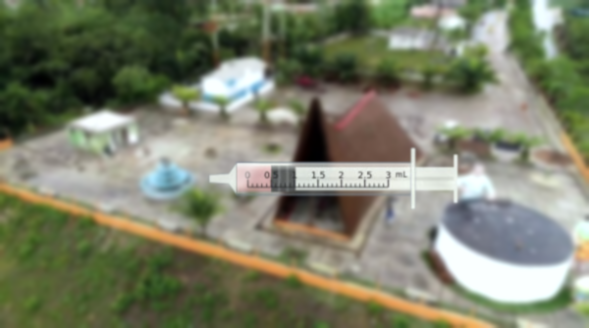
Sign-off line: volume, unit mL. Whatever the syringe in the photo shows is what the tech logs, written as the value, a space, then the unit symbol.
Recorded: 0.5 mL
